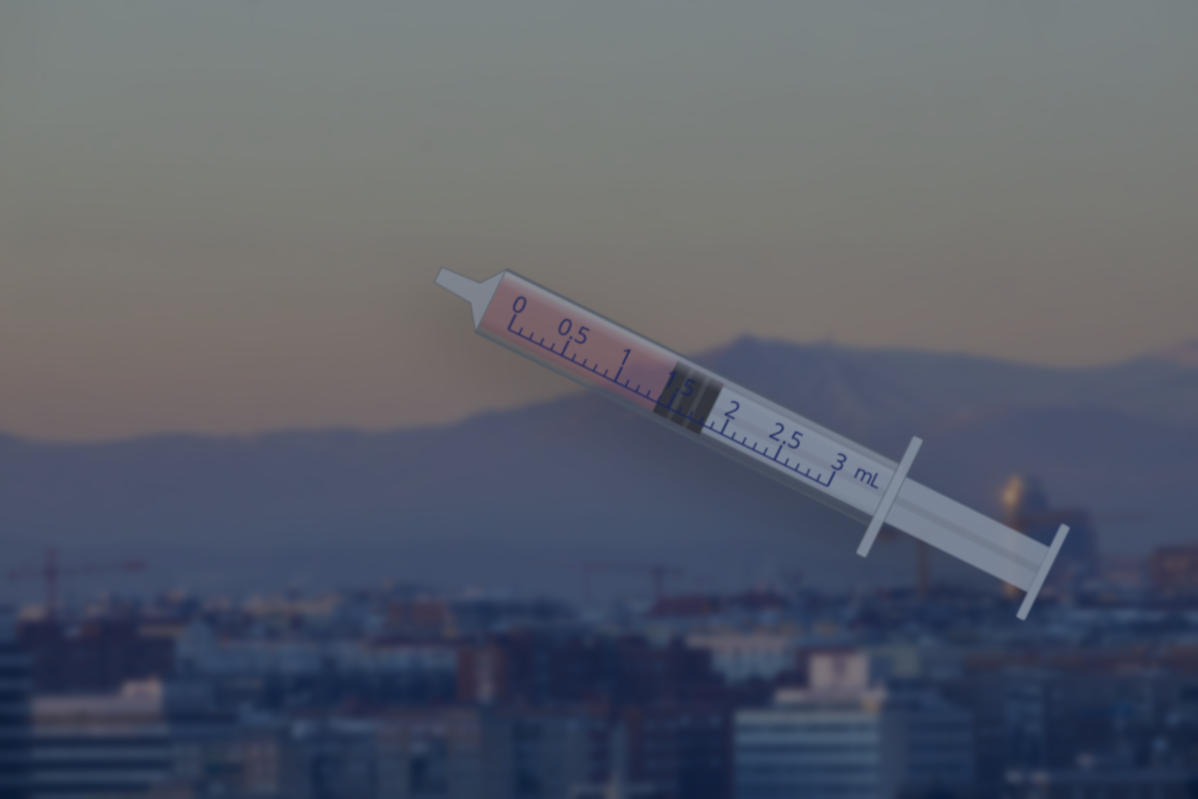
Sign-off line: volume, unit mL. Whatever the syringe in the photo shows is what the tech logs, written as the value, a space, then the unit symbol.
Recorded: 1.4 mL
